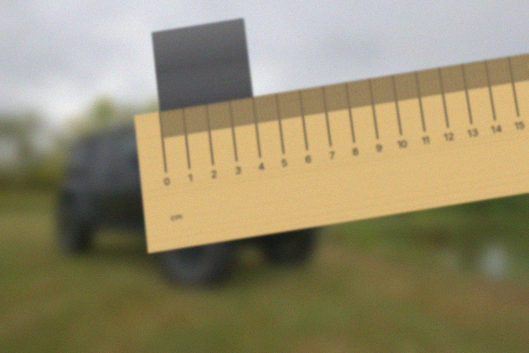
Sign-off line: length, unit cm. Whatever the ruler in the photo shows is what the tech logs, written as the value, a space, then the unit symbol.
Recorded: 4 cm
